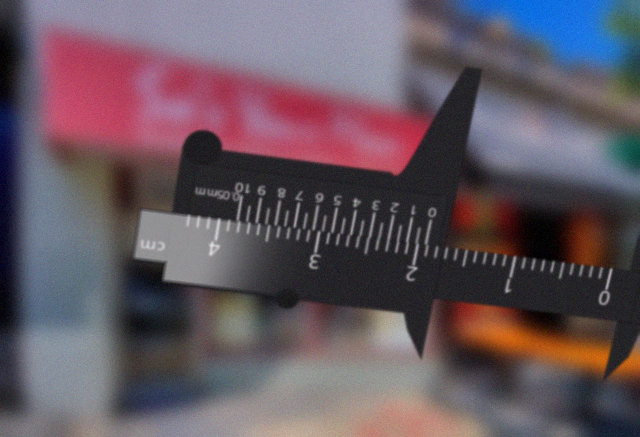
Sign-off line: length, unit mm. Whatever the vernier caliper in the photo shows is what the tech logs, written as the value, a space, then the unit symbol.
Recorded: 19.2 mm
